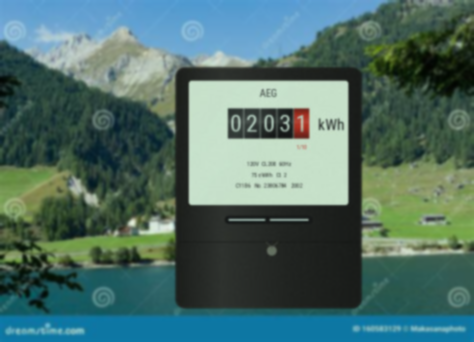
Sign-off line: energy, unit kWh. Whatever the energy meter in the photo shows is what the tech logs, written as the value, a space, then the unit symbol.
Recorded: 203.1 kWh
